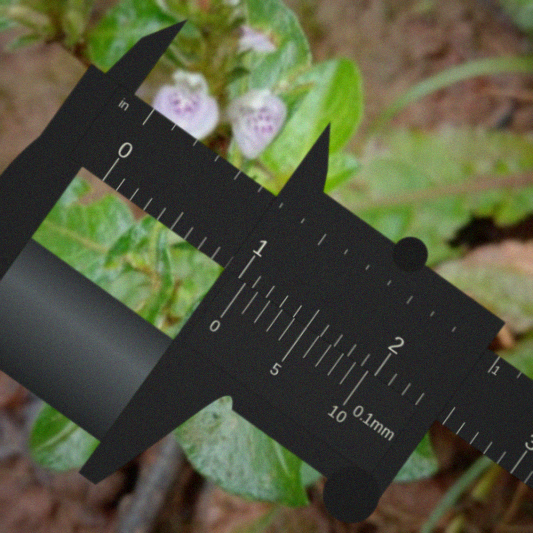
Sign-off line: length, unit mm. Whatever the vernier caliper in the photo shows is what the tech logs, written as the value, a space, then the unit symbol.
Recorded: 10.5 mm
